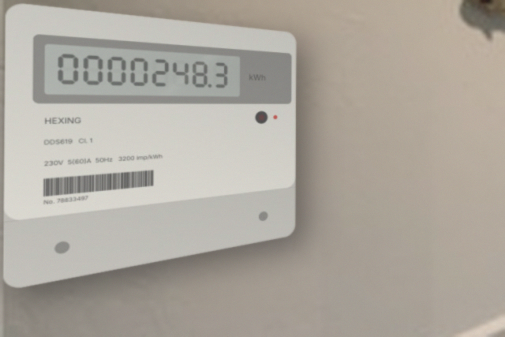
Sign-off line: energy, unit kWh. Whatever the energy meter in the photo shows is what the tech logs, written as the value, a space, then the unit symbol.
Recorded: 248.3 kWh
